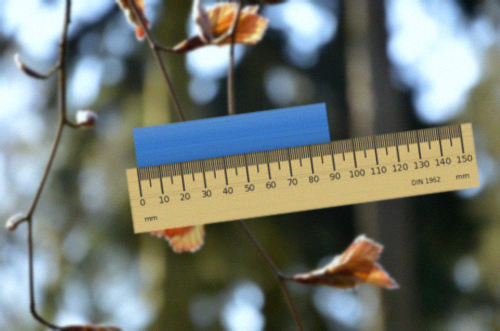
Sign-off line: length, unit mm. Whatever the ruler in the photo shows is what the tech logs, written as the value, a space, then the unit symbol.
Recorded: 90 mm
